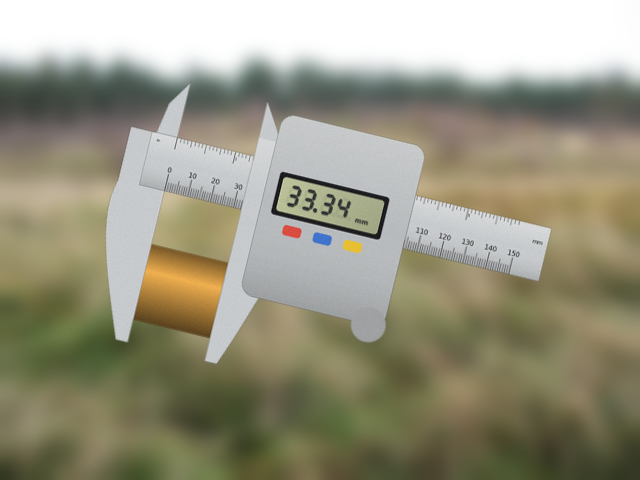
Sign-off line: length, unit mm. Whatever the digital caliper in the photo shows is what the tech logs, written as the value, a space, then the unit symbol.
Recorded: 33.34 mm
